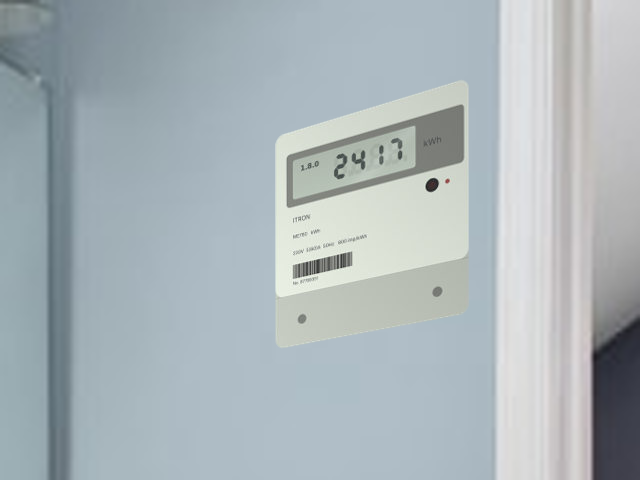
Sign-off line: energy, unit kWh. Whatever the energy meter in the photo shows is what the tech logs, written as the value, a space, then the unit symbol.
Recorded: 2417 kWh
